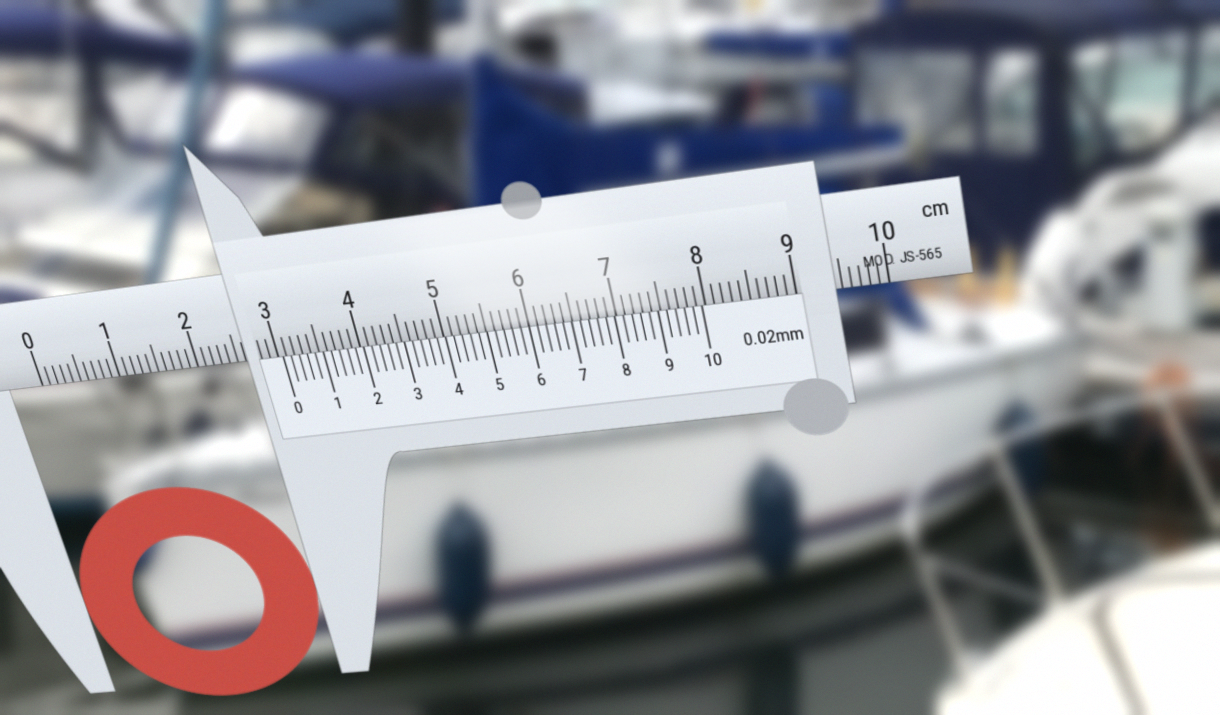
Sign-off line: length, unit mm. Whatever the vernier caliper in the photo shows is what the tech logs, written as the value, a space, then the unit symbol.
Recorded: 30.6 mm
